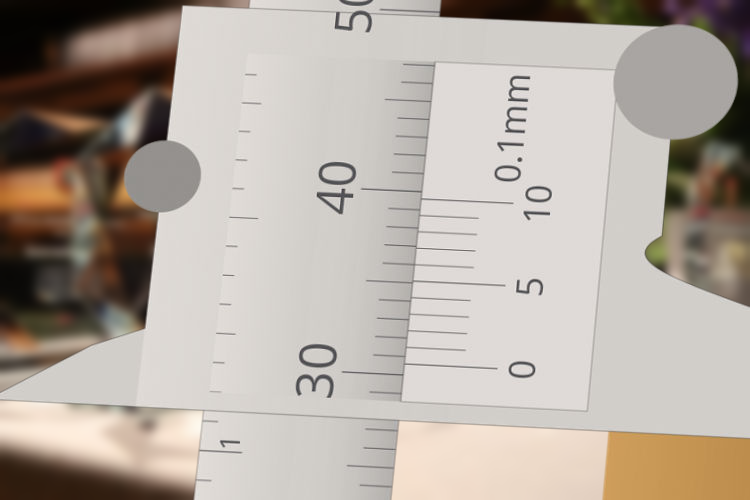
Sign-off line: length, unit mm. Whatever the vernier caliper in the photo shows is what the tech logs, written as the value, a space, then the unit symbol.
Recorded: 30.6 mm
